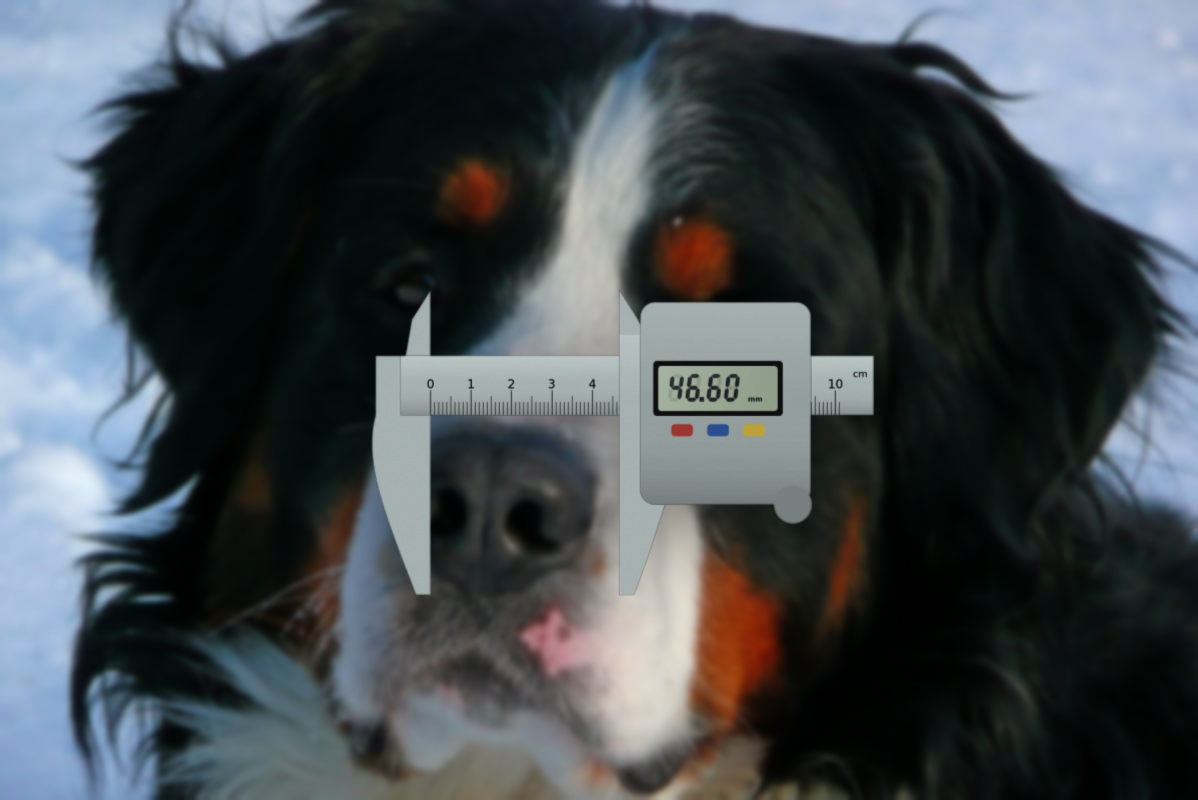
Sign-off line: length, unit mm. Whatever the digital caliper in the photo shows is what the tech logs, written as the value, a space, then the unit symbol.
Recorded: 46.60 mm
